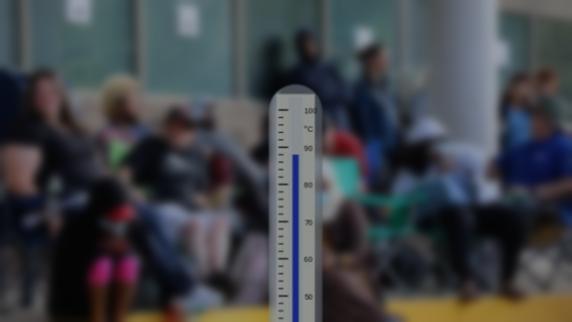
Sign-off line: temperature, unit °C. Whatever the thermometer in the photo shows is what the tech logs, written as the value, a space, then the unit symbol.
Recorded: 88 °C
